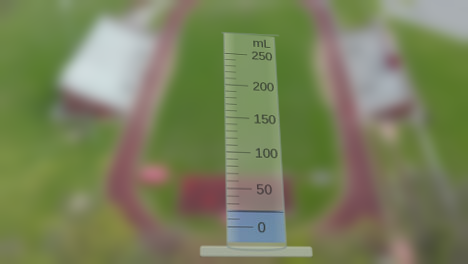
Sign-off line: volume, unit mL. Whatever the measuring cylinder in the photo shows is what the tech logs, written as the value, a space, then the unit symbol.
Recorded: 20 mL
